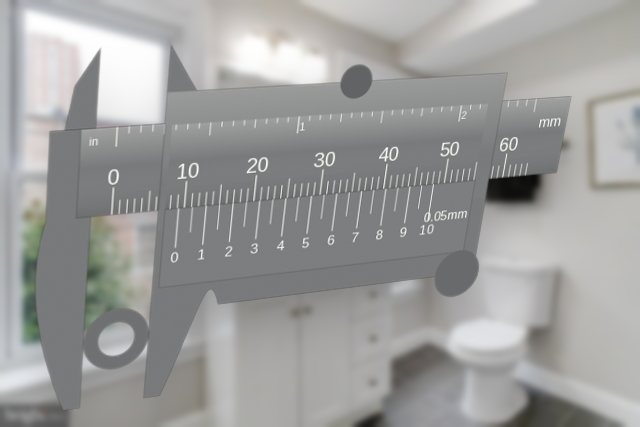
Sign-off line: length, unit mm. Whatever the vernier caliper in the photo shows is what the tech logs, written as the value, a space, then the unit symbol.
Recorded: 9.2 mm
